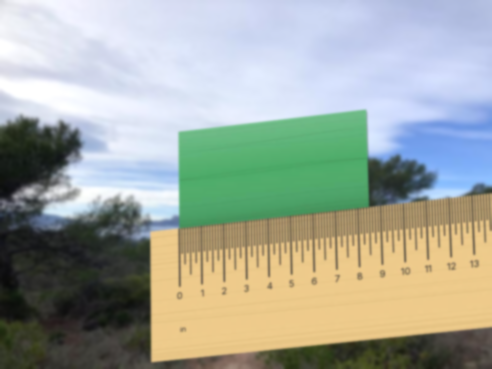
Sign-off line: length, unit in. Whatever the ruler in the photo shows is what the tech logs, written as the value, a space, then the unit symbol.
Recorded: 8.5 in
